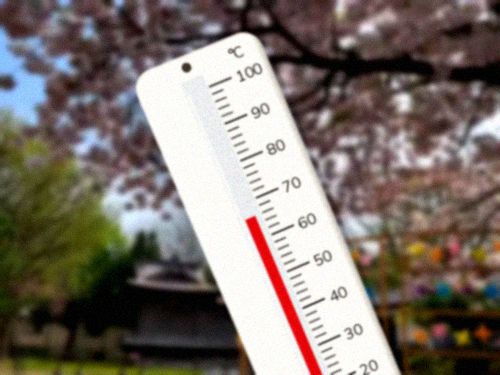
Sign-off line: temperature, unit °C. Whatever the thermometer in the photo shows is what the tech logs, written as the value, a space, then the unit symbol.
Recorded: 66 °C
